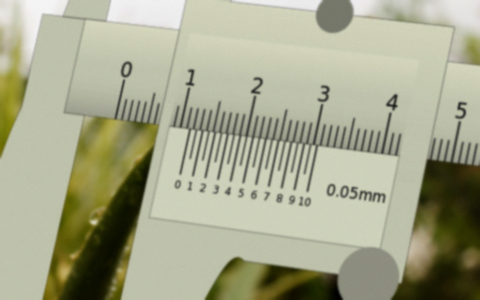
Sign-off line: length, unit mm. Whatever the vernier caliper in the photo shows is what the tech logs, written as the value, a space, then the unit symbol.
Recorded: 11.5 mm
